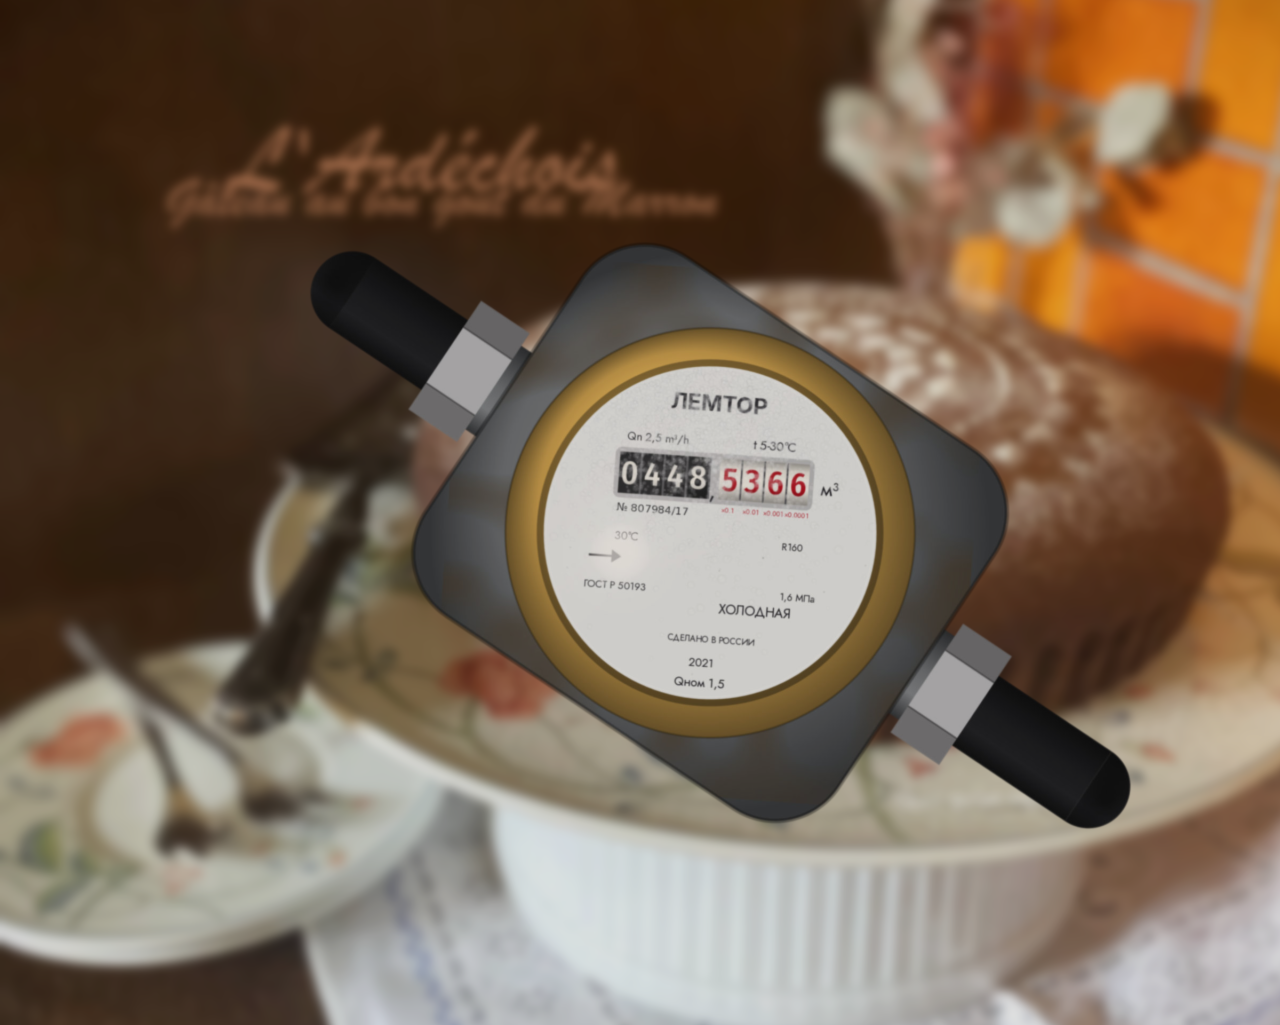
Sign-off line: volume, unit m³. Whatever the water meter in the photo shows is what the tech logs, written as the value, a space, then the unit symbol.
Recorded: 448.5366 m³
